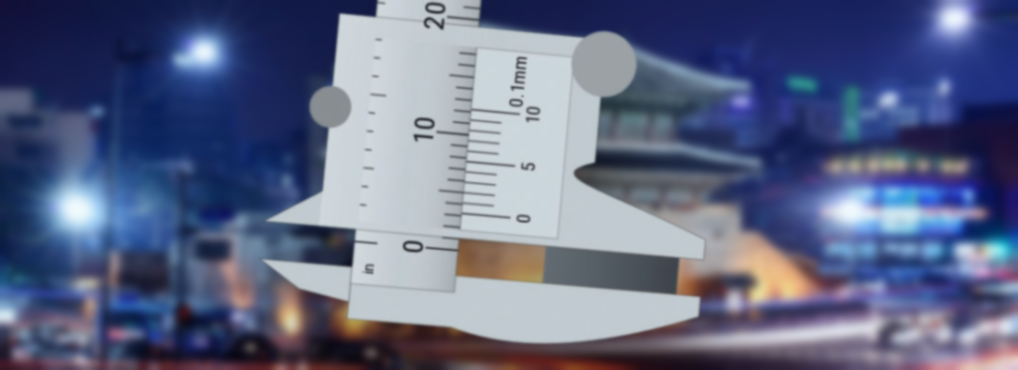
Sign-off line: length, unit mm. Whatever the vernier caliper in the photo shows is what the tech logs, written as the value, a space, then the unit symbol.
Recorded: 3.2 mm
